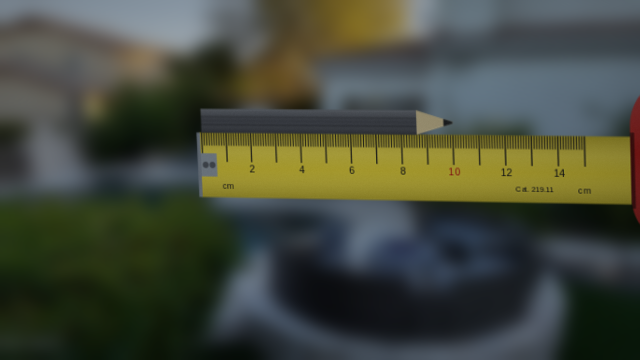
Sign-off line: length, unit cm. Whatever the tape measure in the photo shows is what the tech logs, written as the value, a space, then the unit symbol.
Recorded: 10 cm
